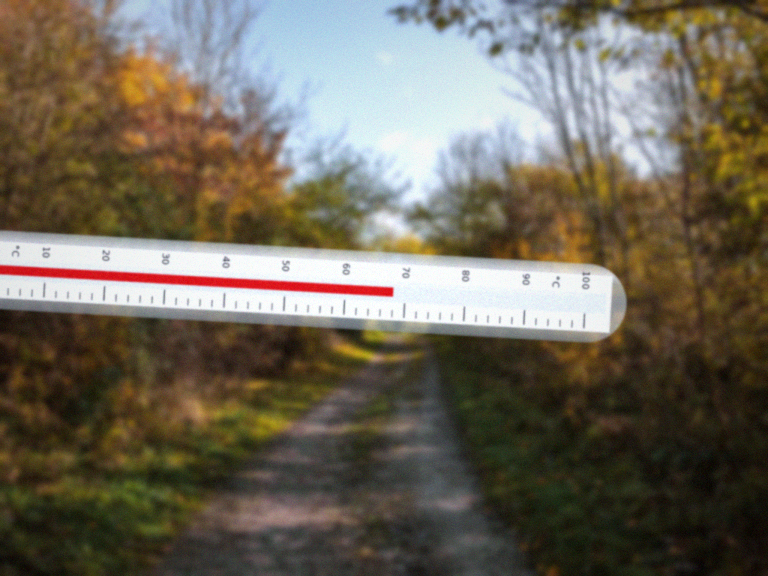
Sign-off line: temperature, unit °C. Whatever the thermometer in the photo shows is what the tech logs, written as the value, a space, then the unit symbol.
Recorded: 68 °C
